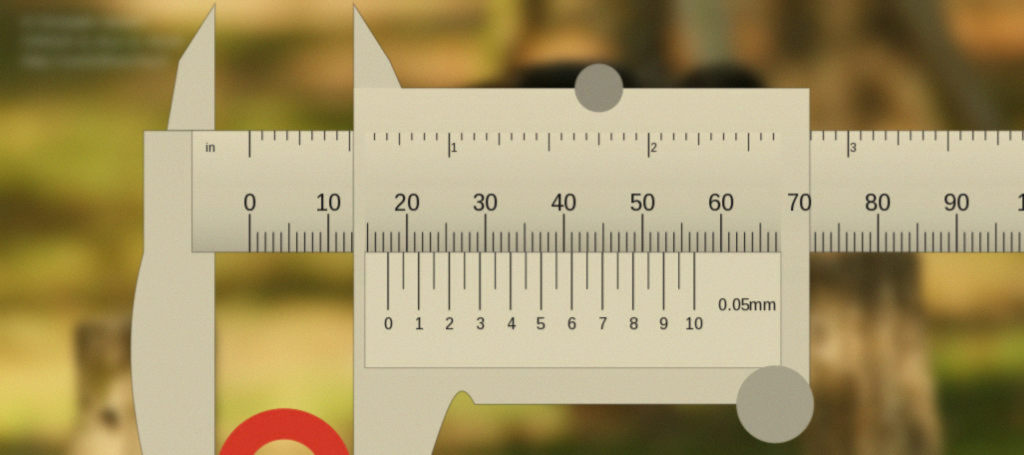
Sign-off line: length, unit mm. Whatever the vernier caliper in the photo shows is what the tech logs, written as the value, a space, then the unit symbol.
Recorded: 17.6 mm
